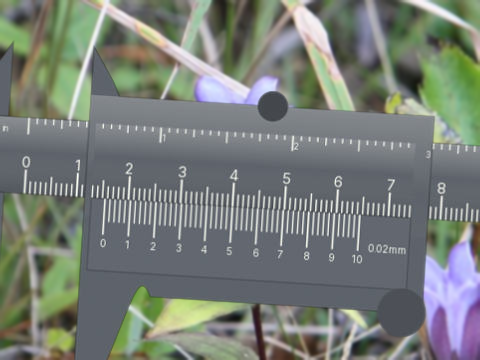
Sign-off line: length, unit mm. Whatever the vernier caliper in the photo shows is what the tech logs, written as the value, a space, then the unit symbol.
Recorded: 15.5 mm
